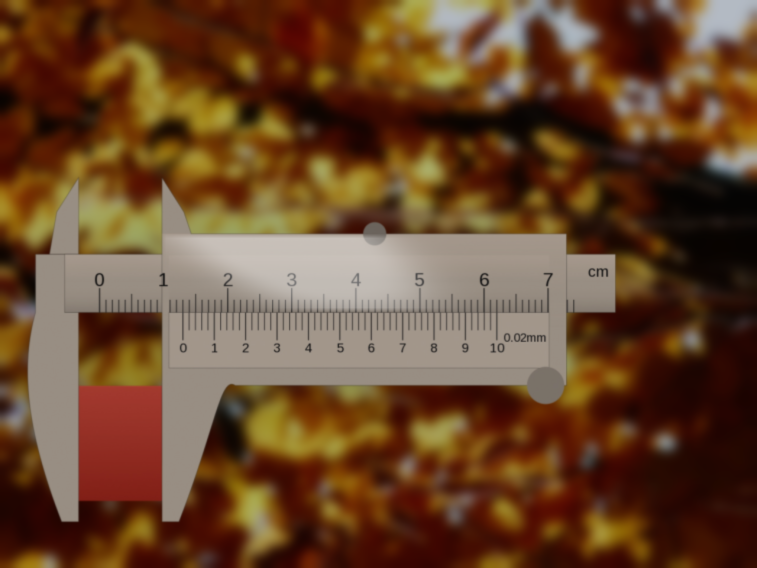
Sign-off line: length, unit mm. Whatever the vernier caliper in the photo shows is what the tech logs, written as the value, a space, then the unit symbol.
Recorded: 13.0 mm
